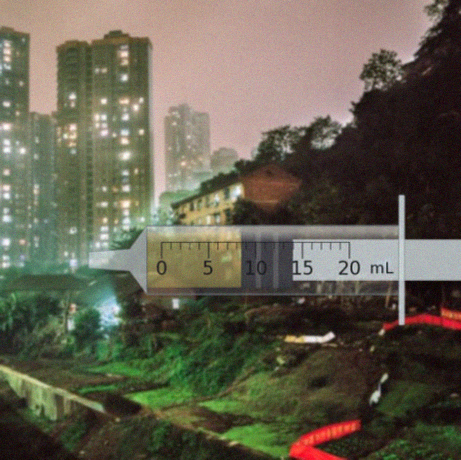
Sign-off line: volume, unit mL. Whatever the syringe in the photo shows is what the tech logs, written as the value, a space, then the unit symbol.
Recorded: 8.5 mL
